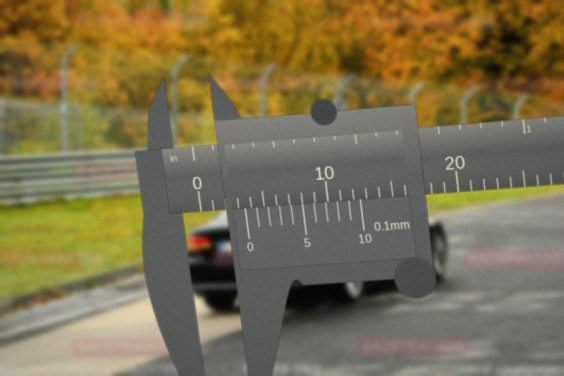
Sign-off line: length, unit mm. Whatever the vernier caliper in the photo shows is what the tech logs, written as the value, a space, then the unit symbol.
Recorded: 3.5 mm
